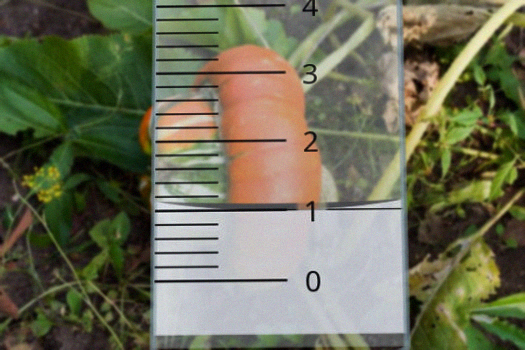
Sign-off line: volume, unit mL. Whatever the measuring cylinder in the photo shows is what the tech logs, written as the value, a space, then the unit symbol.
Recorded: 1 mL
